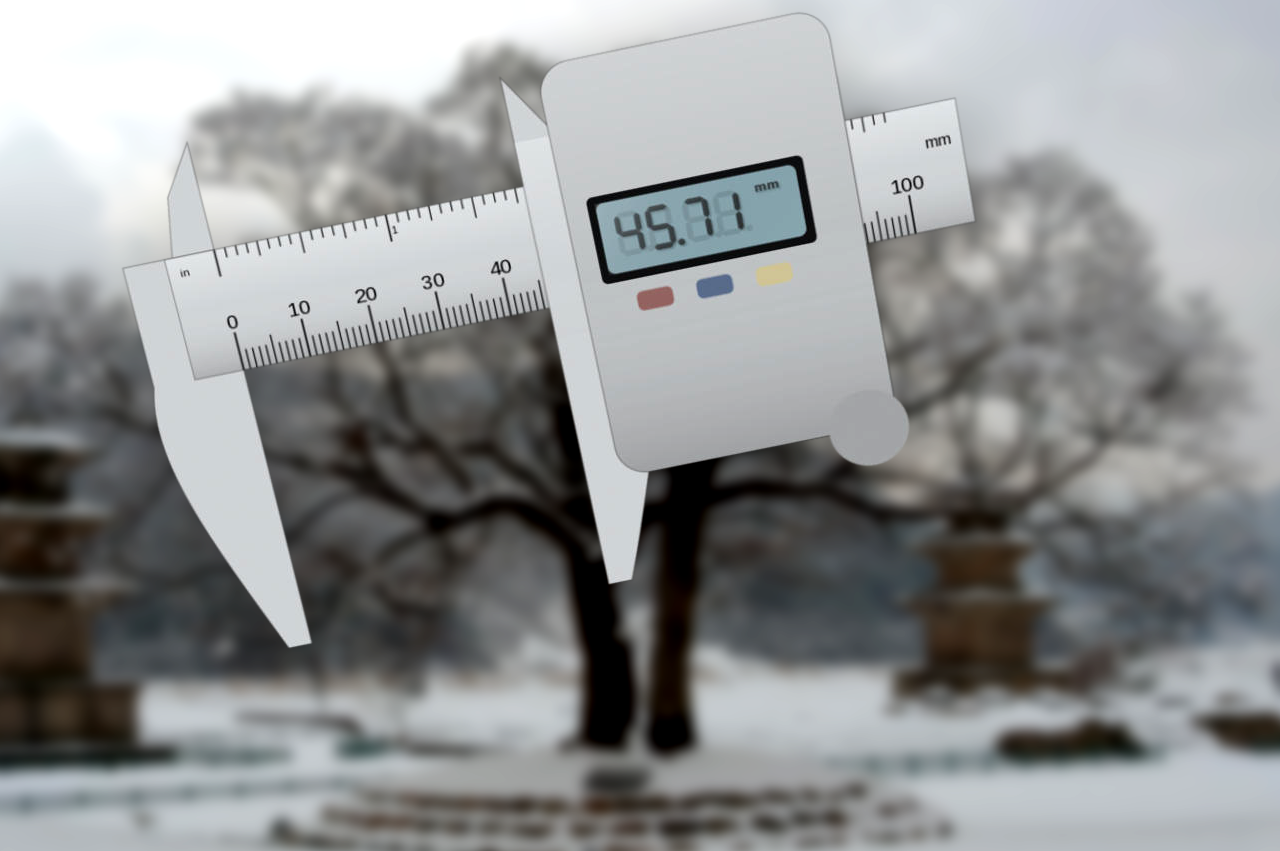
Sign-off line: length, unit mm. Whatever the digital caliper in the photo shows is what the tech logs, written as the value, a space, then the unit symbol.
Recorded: 45.71 mm
